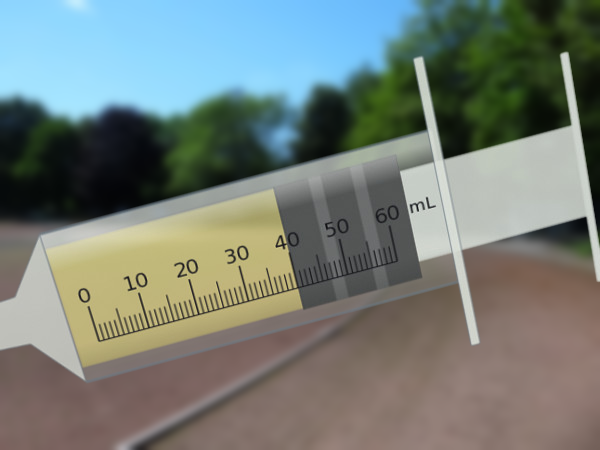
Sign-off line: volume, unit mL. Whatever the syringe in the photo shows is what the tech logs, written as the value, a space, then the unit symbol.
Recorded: 40 mL
